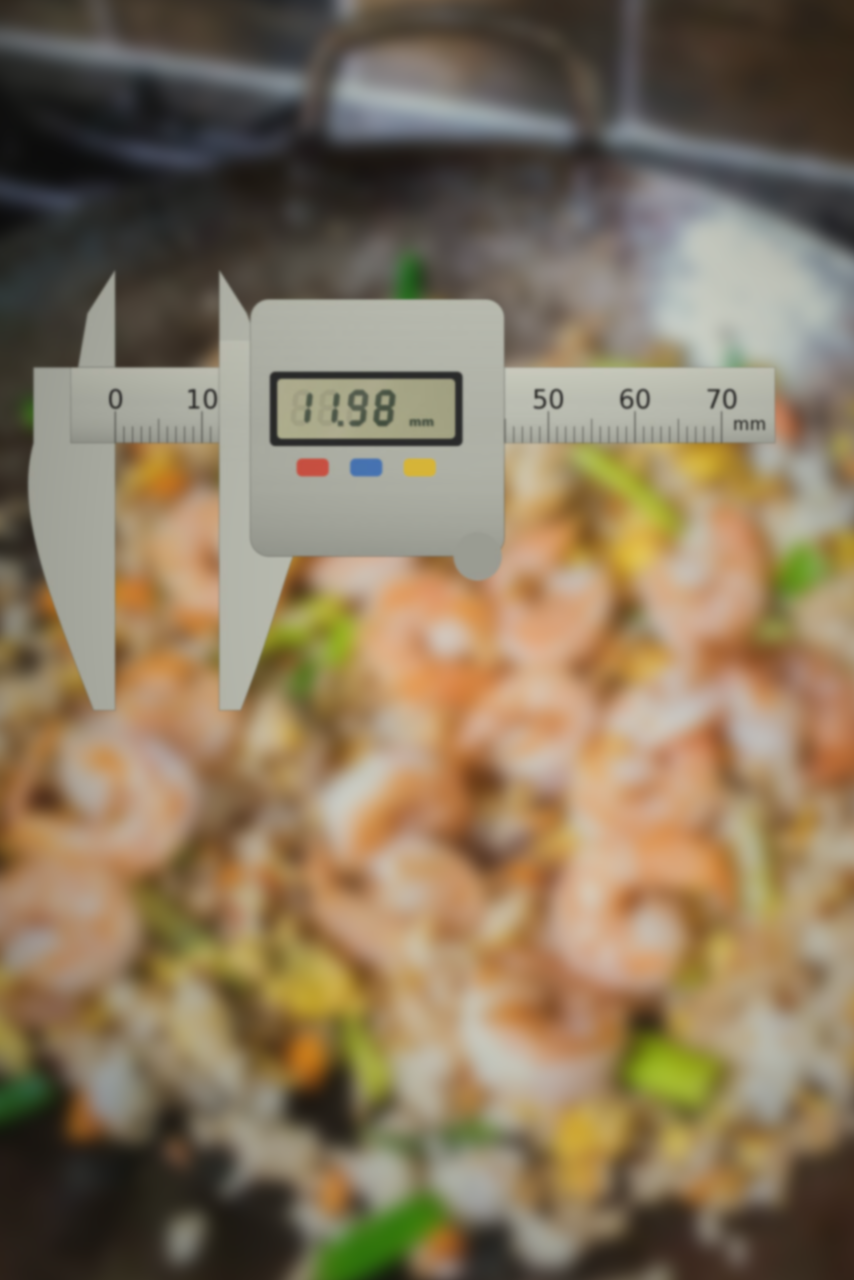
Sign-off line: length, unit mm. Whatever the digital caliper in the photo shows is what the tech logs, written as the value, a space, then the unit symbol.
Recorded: 11.98 mm
